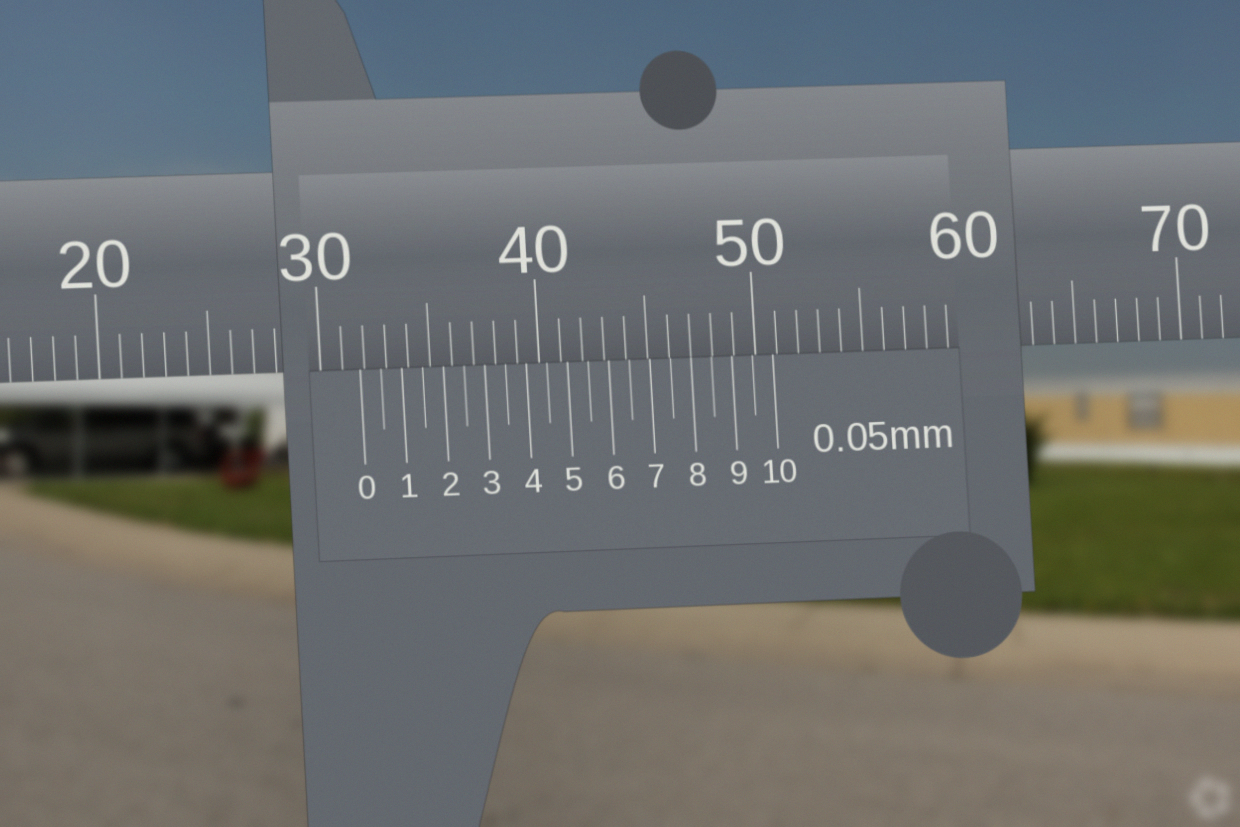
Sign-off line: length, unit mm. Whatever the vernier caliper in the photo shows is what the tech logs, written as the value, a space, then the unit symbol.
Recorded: 31.8 mm
